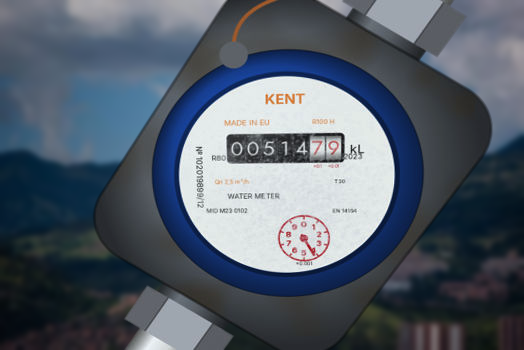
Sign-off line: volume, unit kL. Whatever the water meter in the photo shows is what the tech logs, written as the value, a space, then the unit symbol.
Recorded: 514.794 kL
